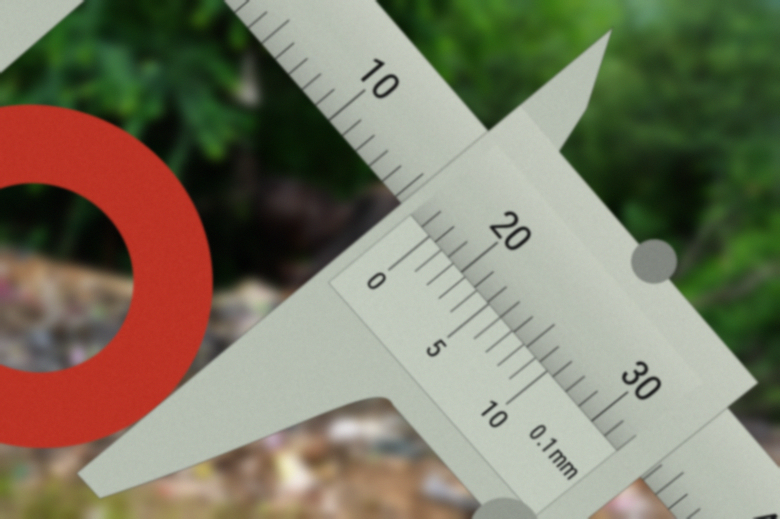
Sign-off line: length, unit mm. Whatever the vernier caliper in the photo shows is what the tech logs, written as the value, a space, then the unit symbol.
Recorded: 17.6 mm
